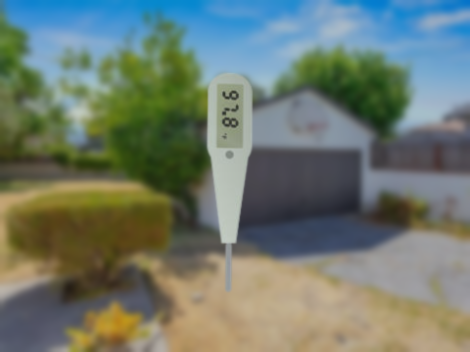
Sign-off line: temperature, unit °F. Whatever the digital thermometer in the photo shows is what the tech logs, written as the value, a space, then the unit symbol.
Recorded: 97.8 °F
